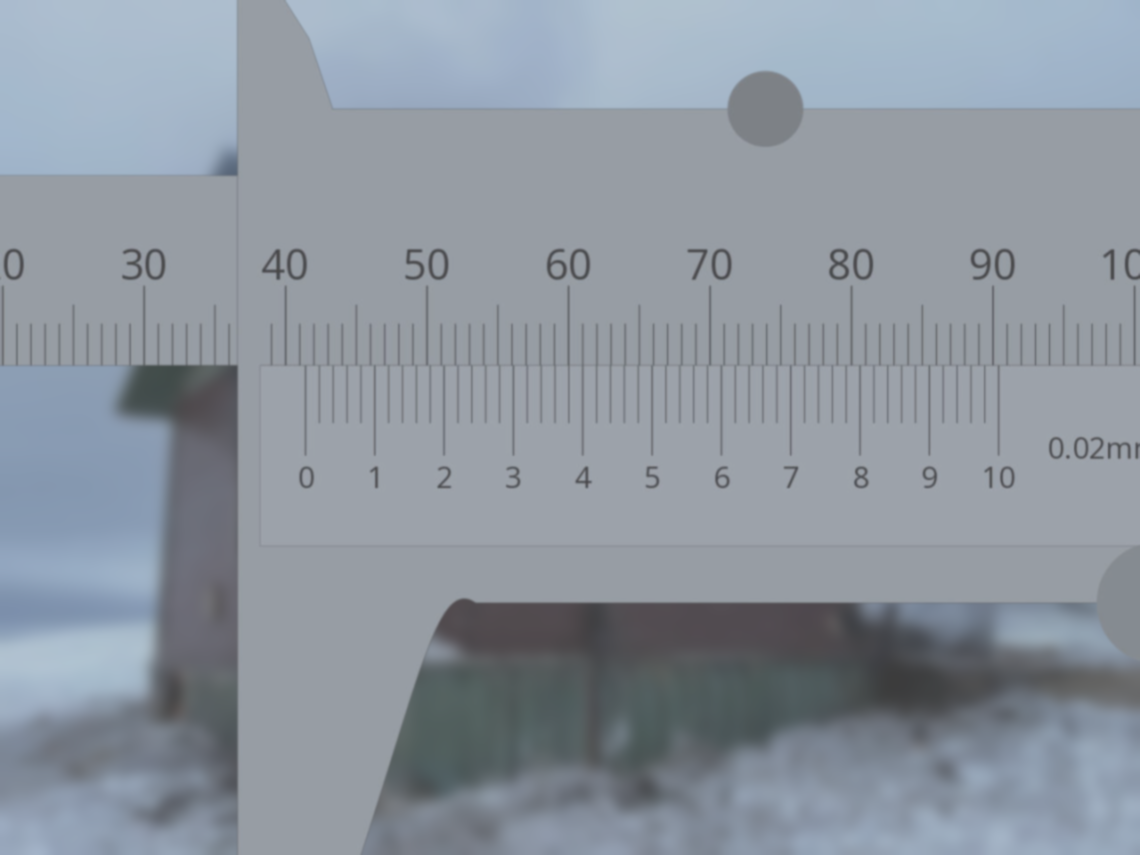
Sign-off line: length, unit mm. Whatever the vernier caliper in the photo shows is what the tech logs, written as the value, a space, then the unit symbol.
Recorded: 41.4 mm
